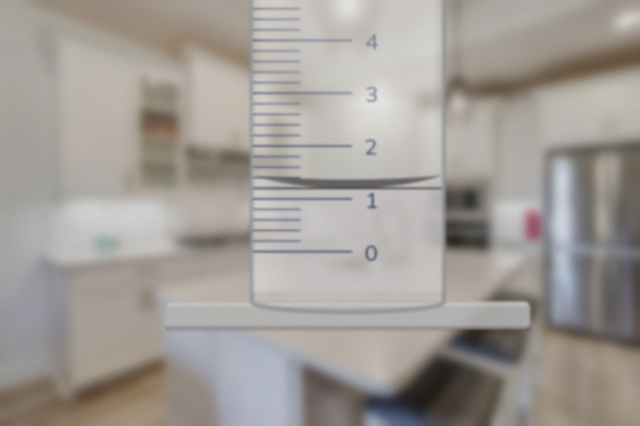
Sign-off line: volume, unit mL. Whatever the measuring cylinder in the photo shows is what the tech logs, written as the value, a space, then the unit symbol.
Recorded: 1.2 mL
